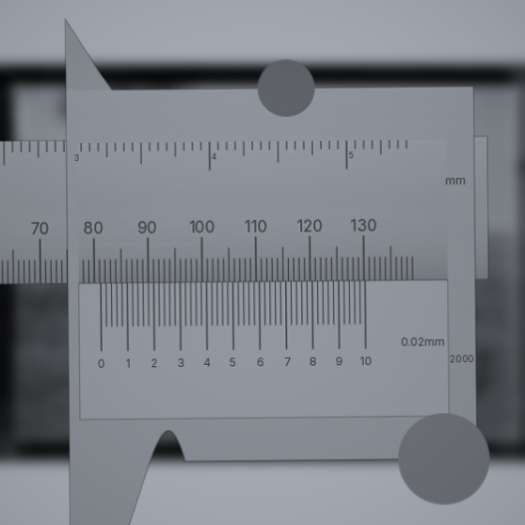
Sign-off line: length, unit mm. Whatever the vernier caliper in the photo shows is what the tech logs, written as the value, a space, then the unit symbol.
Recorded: 81.2 mm
